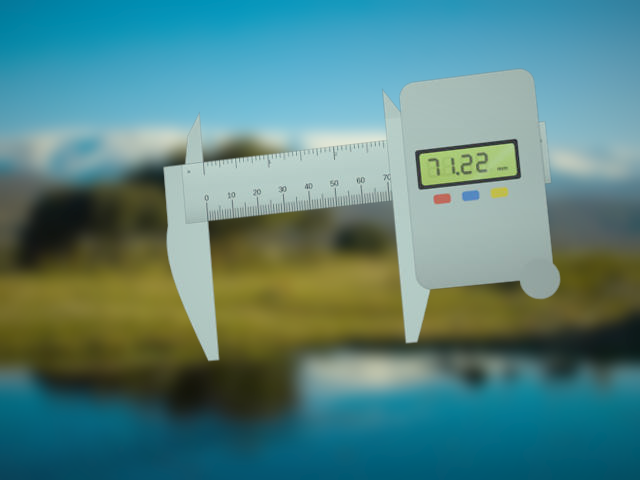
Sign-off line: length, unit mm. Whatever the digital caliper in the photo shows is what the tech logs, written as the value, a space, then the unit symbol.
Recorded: 71.22 mm
